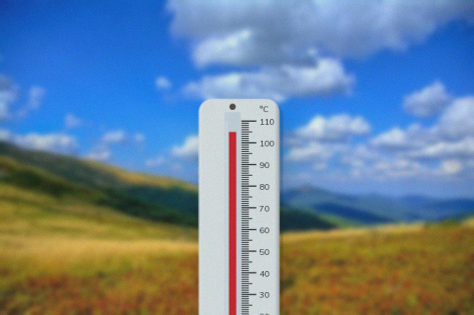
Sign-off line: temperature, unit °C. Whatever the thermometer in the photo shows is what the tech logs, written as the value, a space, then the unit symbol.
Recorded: 105 °C
